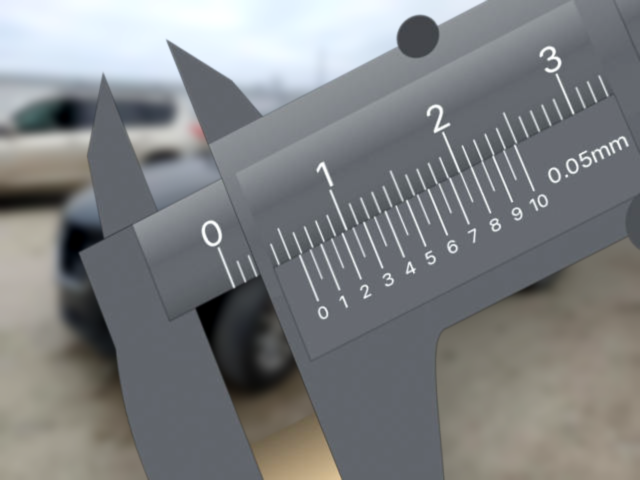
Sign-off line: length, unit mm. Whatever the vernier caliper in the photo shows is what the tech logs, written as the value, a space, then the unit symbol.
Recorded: 5.8 mm
